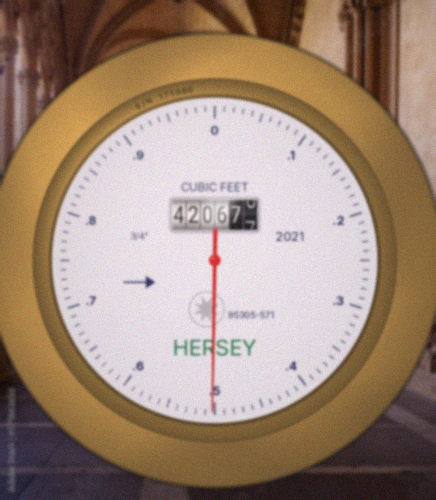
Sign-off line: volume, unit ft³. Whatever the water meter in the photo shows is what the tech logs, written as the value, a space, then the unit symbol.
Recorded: 420676.50 ft³
